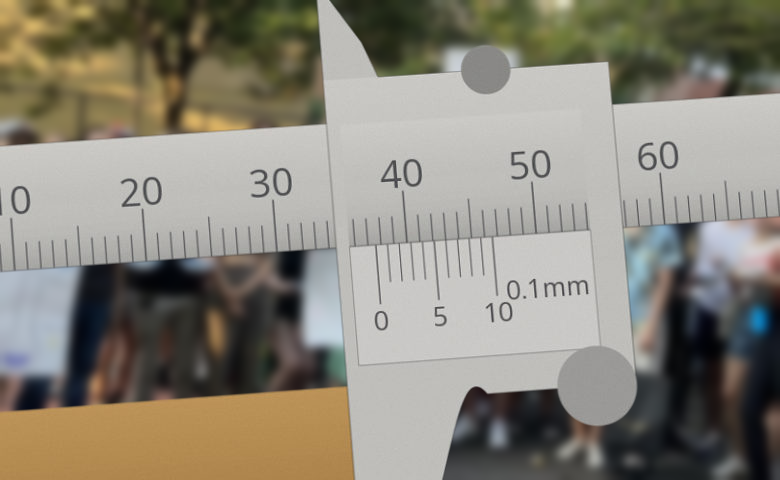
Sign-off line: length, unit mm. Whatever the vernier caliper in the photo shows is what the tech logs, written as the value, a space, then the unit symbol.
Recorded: 37.6 mm
